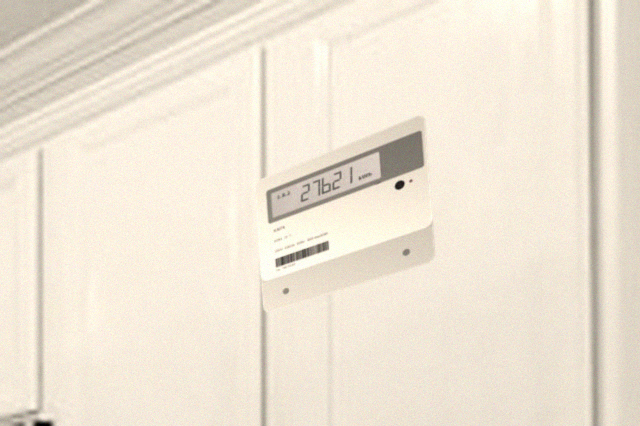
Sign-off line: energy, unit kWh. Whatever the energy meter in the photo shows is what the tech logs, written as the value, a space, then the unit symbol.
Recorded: 27621 kWh
